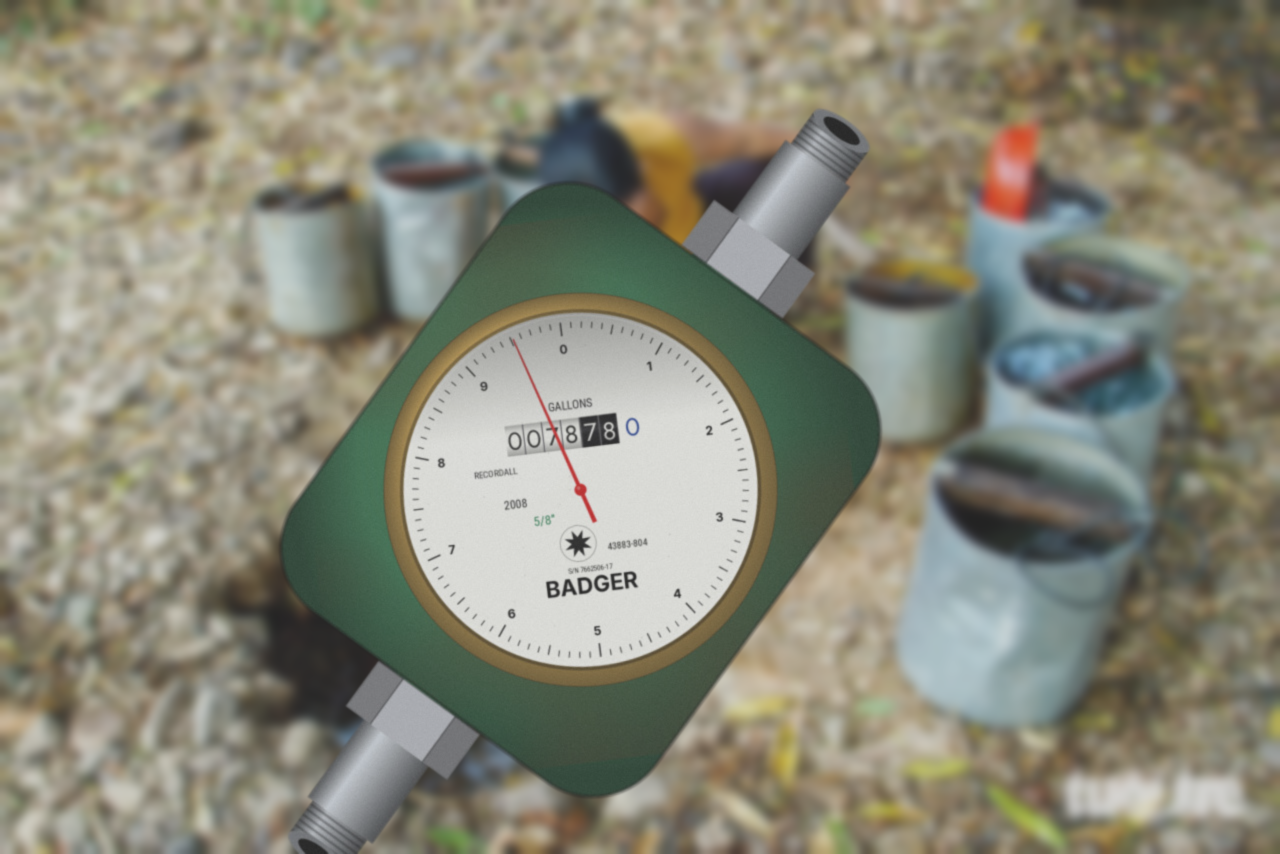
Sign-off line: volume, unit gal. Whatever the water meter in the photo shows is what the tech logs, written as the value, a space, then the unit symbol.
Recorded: 78779.5 gal
